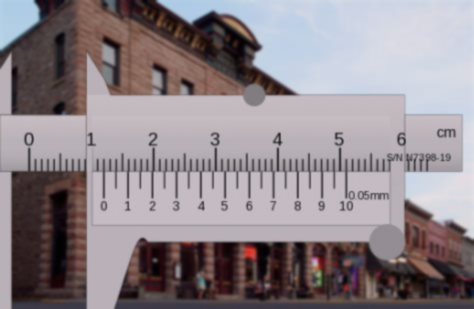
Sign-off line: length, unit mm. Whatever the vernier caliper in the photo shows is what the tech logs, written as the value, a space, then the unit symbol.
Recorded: 12.0 mm
